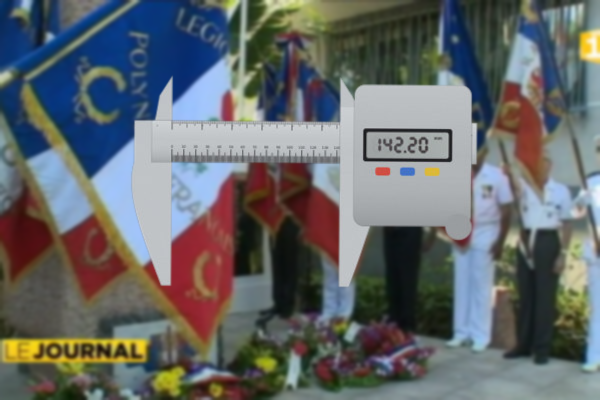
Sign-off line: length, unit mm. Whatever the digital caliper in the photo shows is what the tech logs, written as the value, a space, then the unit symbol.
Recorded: 142.20 mm
